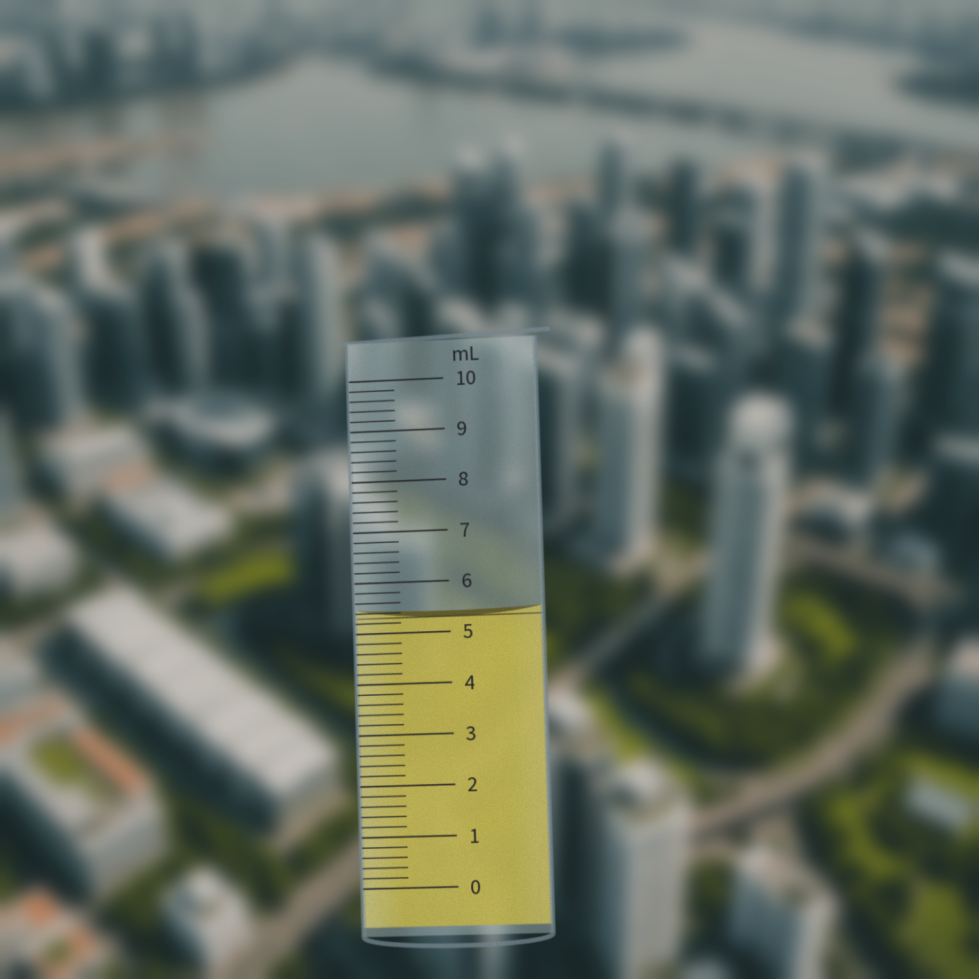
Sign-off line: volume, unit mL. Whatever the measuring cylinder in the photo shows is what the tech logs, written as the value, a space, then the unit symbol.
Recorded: 5.3 mL
